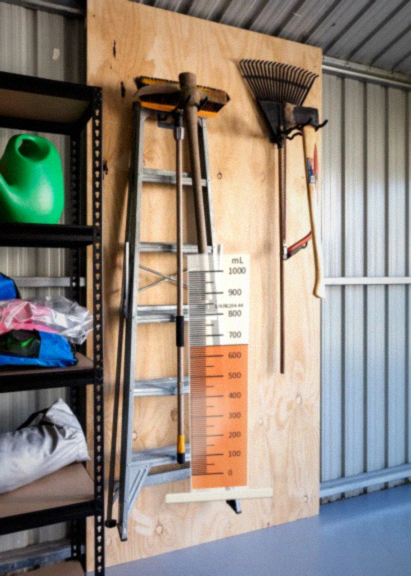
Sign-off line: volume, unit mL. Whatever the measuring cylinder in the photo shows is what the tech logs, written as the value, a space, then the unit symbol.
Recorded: 650 mL
